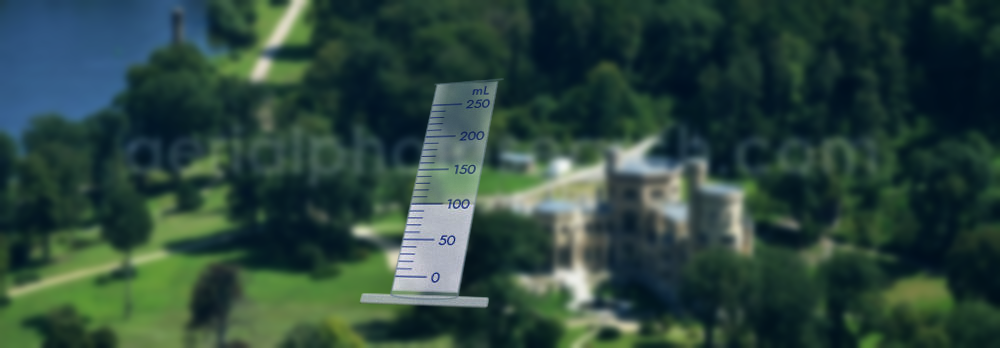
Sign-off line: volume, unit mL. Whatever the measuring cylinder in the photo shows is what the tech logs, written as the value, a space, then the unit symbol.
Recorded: 100 mL
